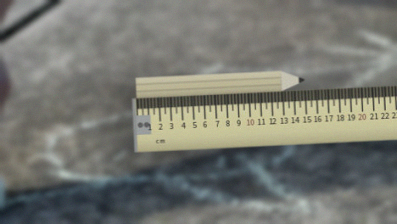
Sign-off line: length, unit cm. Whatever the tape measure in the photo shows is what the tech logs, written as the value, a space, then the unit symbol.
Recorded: 15 cm
